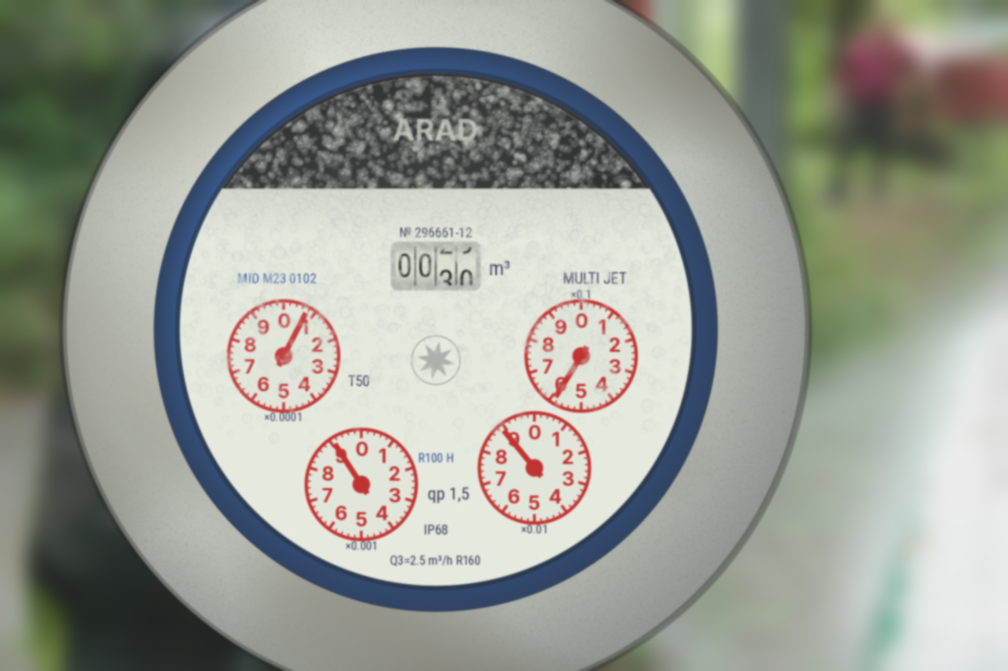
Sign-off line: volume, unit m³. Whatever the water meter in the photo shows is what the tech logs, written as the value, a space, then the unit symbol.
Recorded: 29.5890 m³
